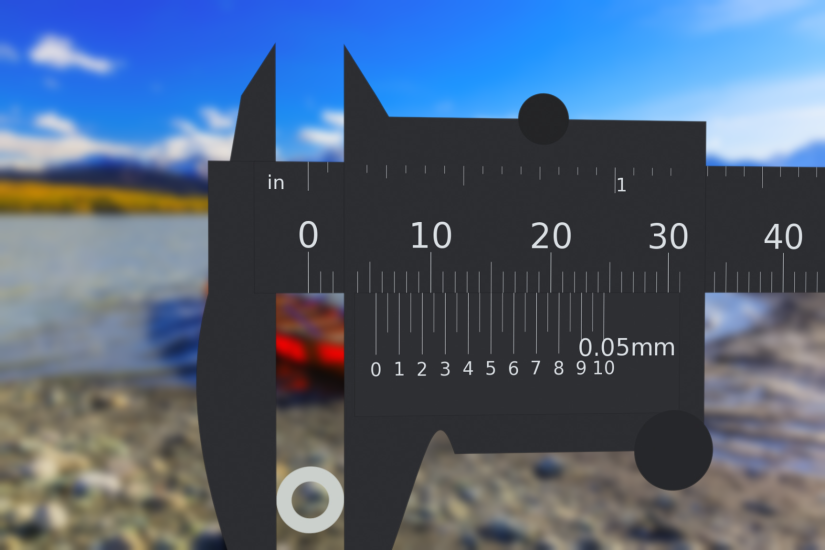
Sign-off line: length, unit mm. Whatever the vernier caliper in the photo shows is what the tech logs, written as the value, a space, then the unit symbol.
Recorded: 5.5 mm
